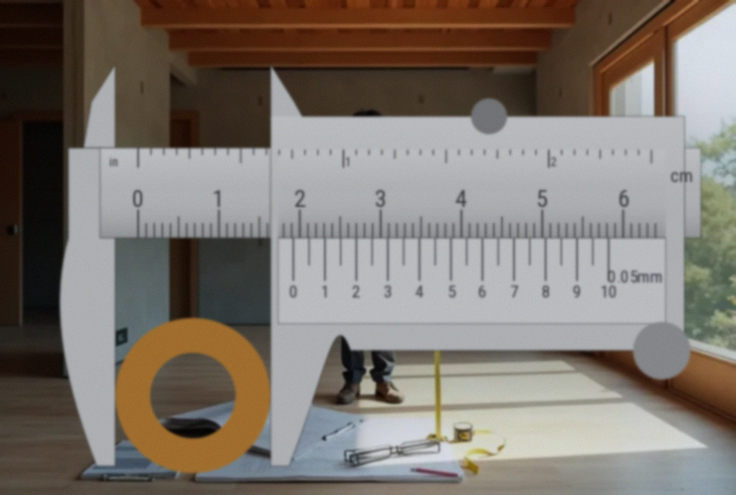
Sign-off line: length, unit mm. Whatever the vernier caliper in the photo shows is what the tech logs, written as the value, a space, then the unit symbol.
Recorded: 19.2 mm
